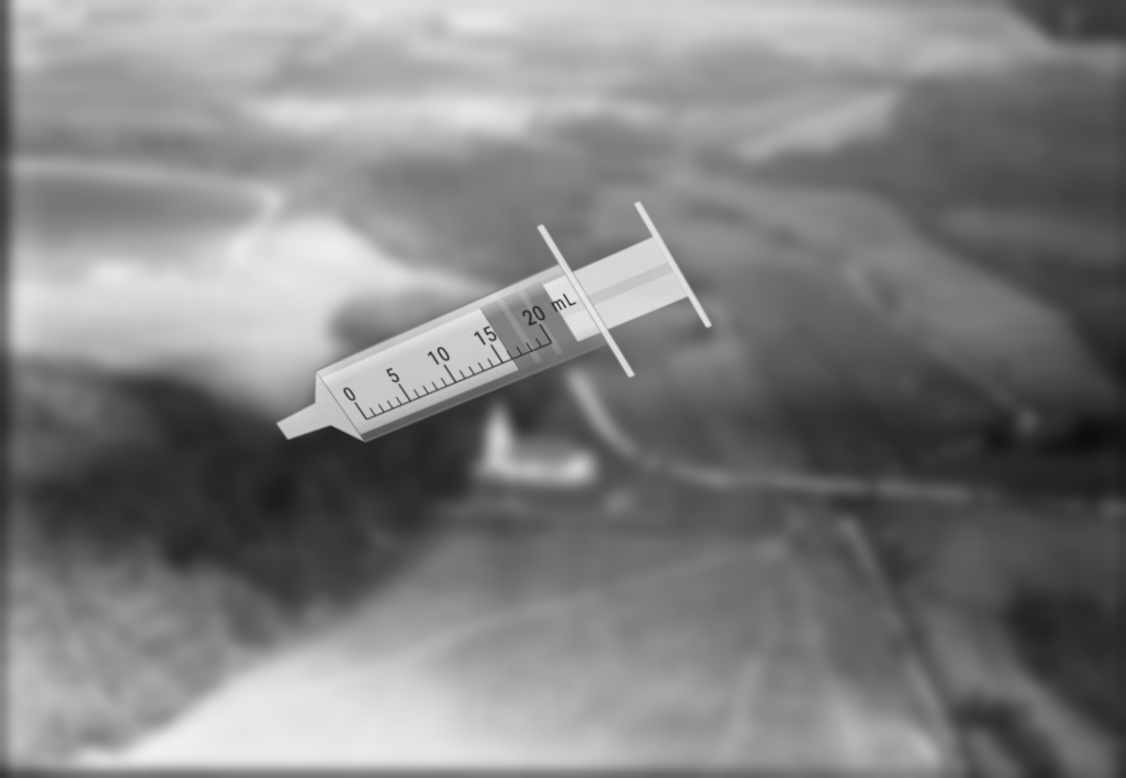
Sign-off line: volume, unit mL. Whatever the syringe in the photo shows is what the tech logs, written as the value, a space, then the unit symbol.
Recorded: 16 mL
